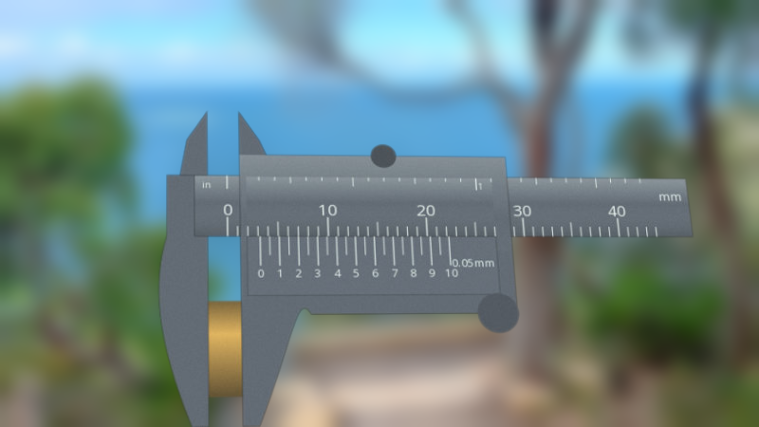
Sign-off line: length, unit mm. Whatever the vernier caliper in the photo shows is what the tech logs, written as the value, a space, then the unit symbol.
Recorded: 3.2 mm
